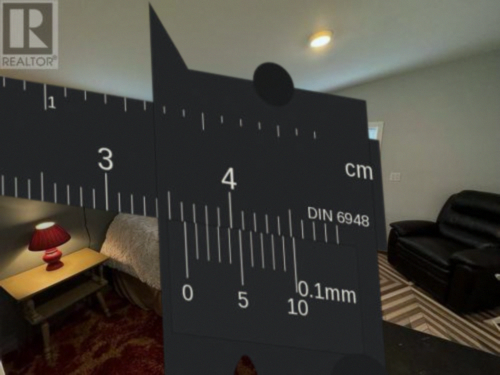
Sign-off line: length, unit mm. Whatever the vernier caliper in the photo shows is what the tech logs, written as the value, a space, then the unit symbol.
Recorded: 36.2 mm
